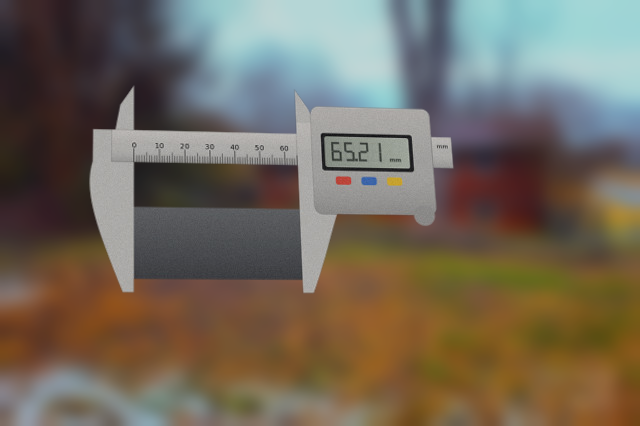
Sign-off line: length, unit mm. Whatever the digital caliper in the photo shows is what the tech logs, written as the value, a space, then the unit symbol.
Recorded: 65.21 mm
